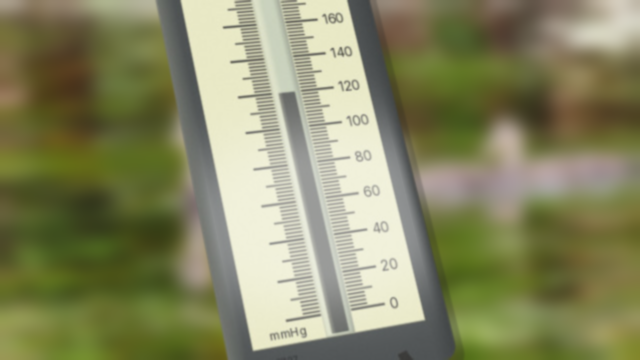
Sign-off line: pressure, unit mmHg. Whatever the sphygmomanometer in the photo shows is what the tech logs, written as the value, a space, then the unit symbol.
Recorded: 120 mmHg
